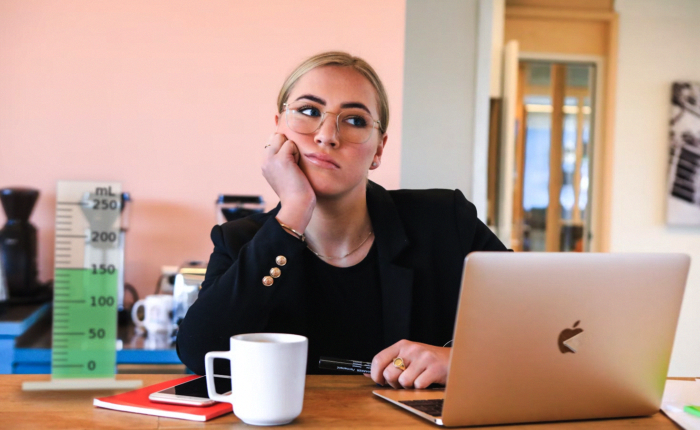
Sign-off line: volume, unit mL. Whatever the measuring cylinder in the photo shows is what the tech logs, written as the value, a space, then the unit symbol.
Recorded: 150 mL
